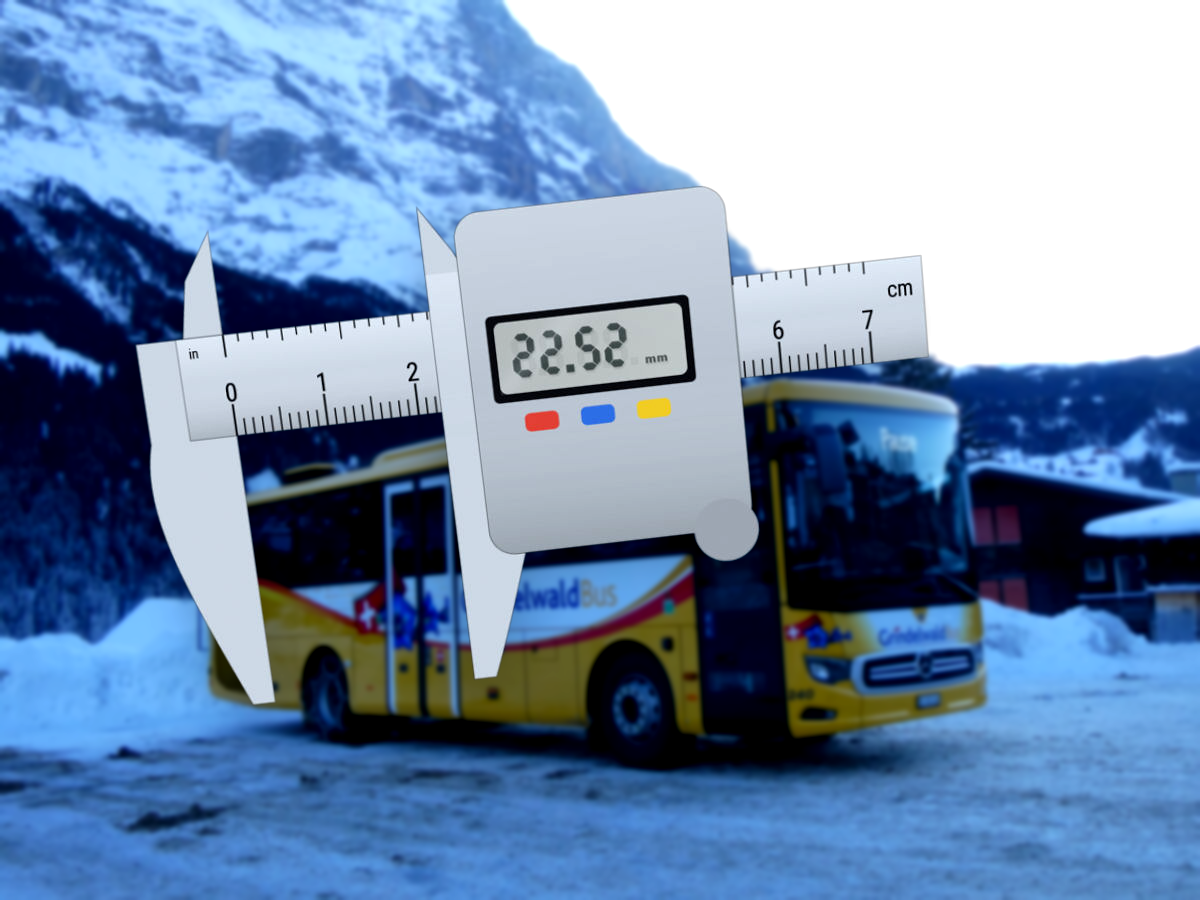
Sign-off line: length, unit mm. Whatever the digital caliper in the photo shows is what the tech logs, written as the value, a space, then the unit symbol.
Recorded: 22.52 mm
